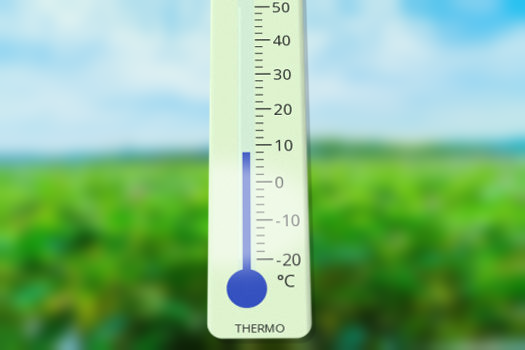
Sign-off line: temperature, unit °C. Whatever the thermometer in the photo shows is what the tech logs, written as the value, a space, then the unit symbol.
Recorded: 8 °C
